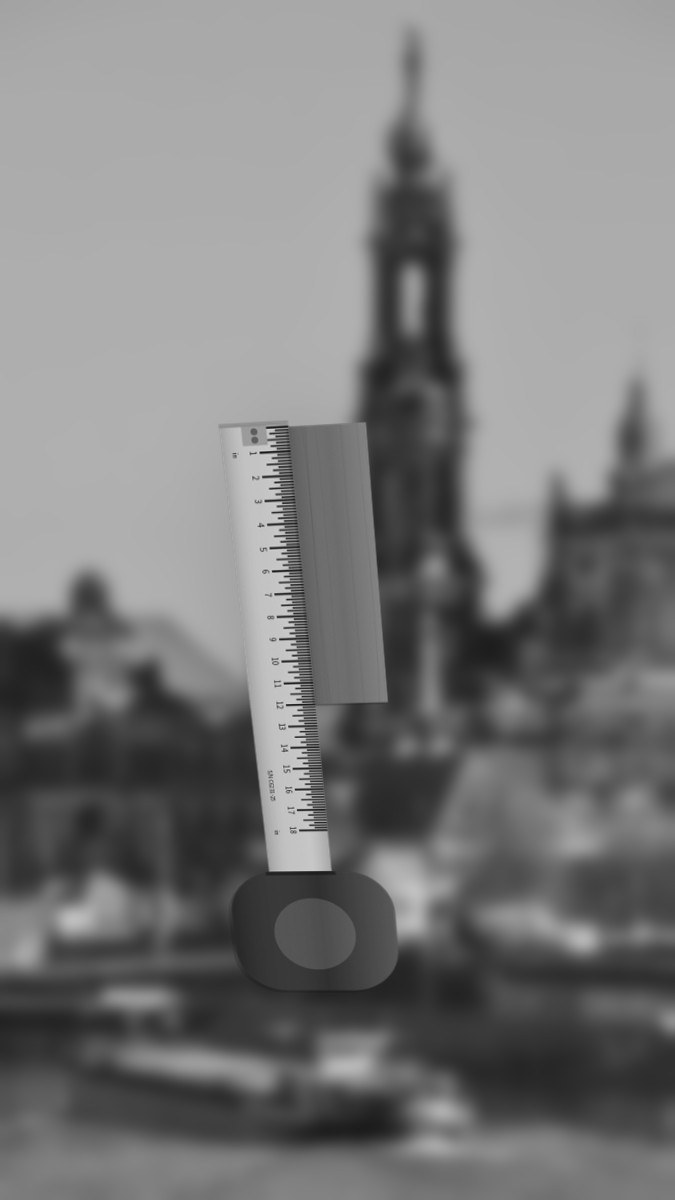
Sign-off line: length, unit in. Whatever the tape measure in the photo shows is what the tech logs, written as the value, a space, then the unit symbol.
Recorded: 12 in
